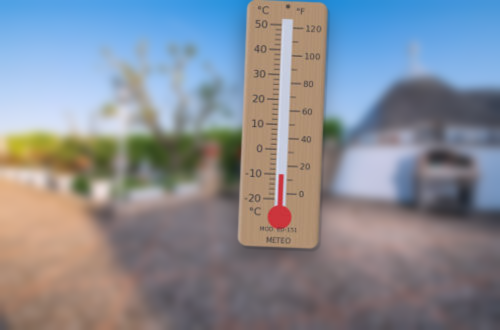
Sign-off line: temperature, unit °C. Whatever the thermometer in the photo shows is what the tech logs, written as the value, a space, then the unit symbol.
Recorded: -10 °C
